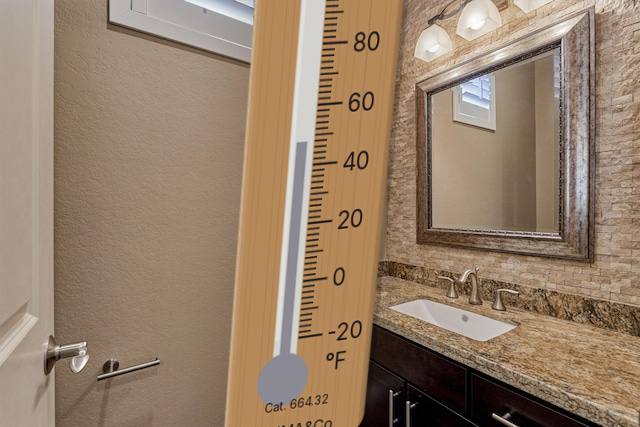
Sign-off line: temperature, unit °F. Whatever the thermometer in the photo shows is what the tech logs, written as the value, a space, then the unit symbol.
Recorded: 48 °F
